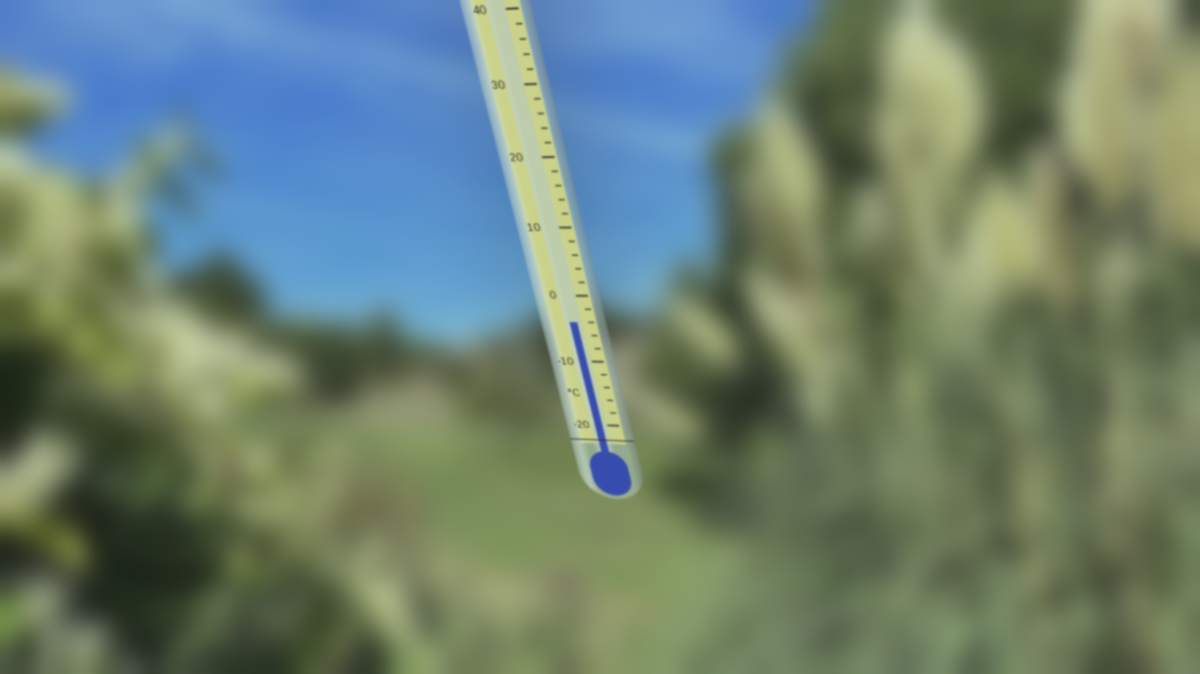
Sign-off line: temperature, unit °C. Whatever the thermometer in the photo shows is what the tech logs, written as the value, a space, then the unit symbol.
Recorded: -4 °C
